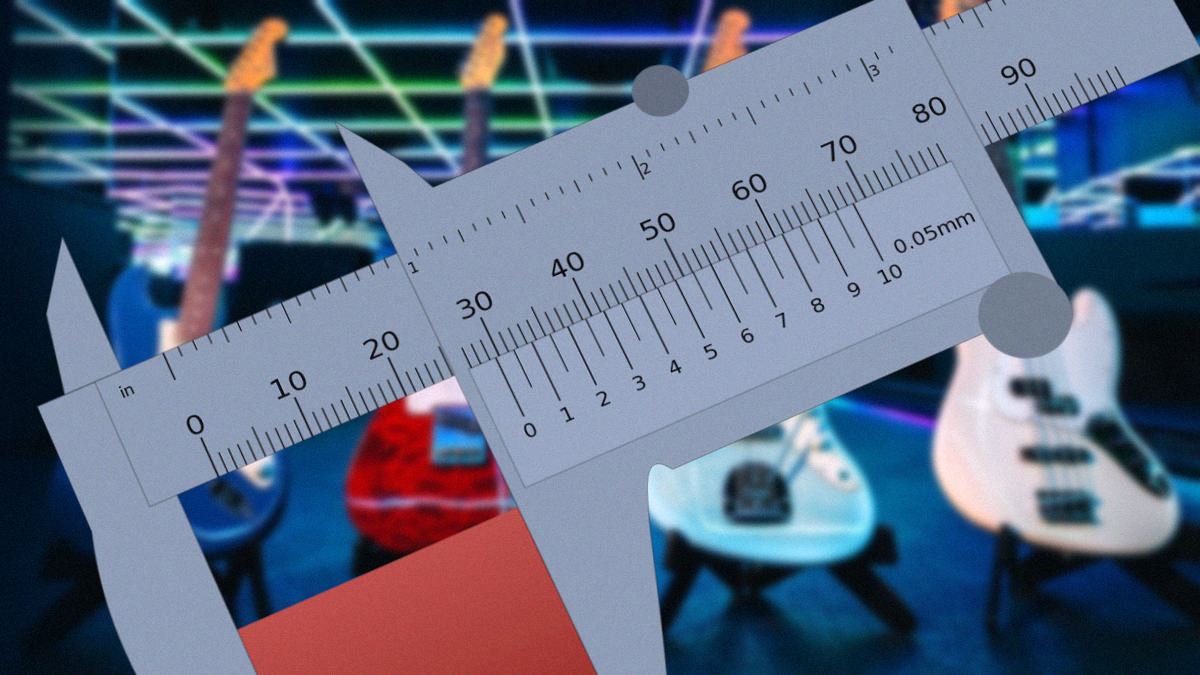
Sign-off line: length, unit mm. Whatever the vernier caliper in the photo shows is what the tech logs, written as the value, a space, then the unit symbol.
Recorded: 29.6 mm
